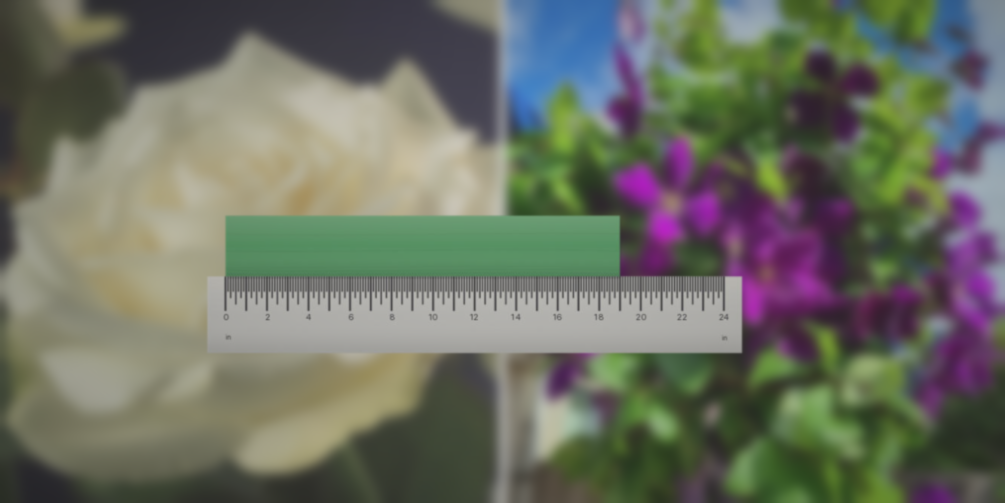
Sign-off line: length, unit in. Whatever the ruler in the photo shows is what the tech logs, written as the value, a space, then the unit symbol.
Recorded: 19 in
